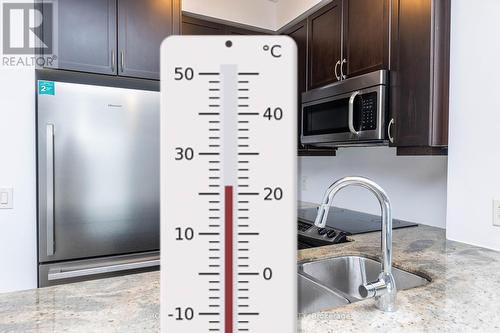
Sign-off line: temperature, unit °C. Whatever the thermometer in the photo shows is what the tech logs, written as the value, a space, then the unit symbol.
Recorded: 22 °C
